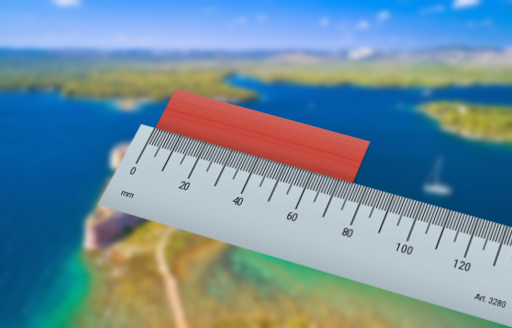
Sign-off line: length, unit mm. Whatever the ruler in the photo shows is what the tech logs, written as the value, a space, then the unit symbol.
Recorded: 75 mm
